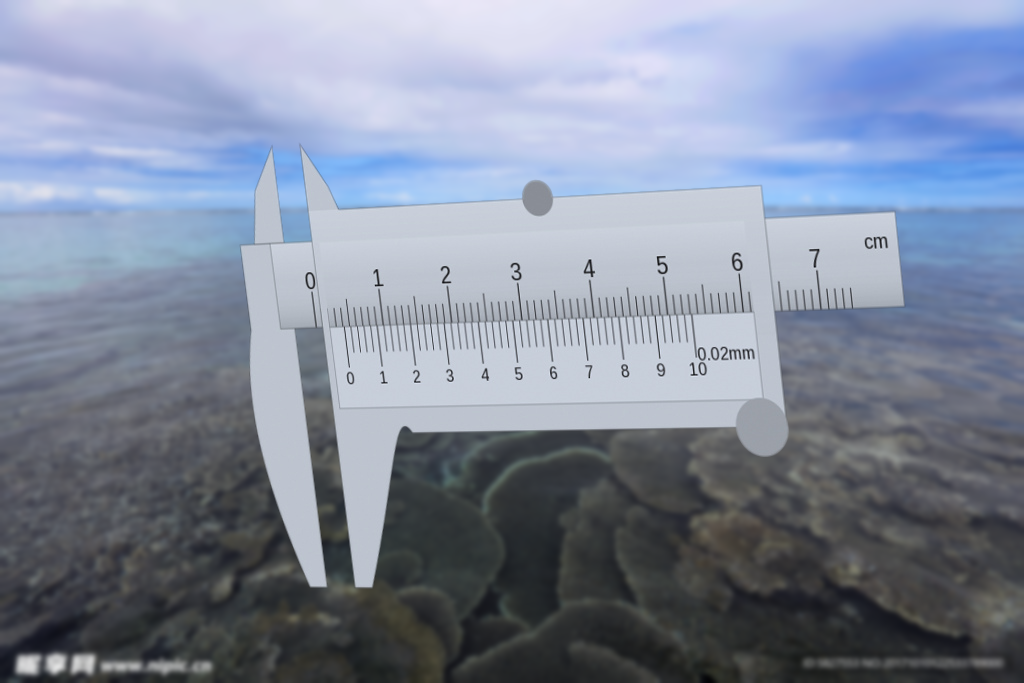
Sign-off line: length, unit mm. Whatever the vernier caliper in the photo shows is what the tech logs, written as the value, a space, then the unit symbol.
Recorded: 4.2 mm
